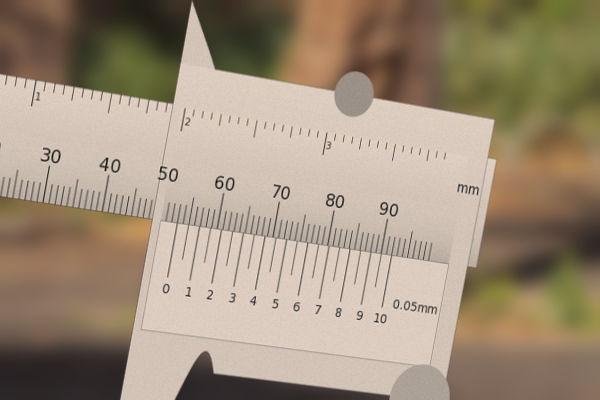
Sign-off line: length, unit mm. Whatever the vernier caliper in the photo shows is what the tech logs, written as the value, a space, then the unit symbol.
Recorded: 53.0 mm
